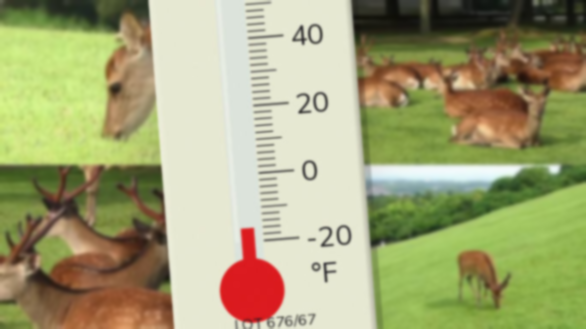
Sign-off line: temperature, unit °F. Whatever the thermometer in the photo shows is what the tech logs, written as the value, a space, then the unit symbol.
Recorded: -16 °F
